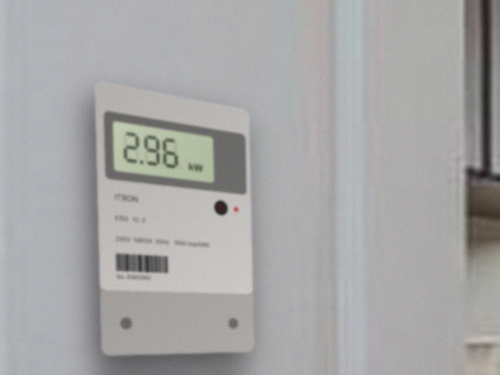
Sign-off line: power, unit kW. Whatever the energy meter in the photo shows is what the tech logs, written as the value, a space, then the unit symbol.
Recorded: 2.96 kW
